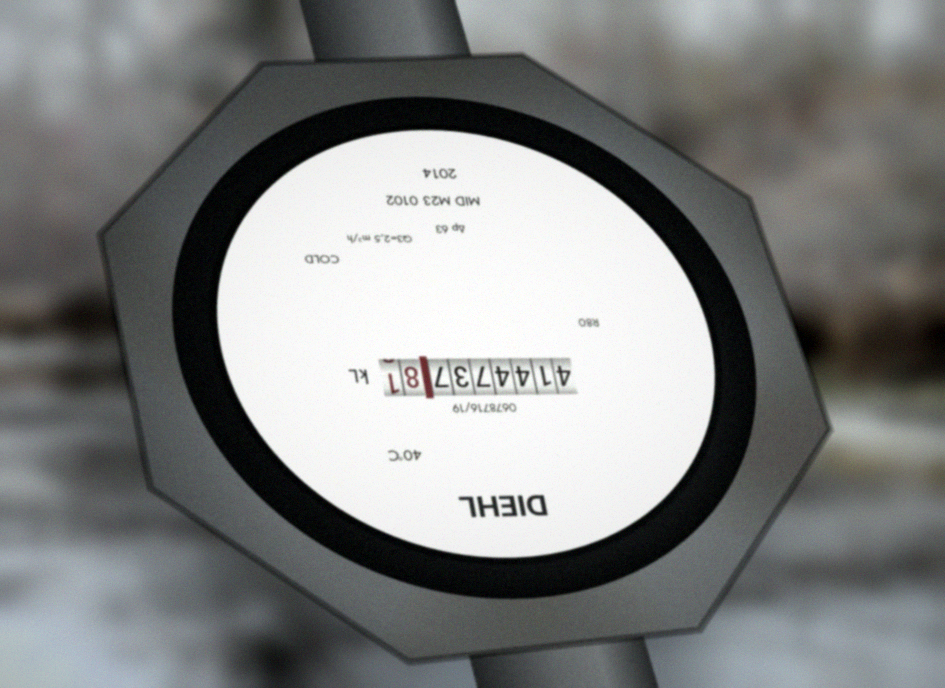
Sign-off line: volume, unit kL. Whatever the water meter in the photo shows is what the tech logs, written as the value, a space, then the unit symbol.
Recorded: 4144737.81 kL
